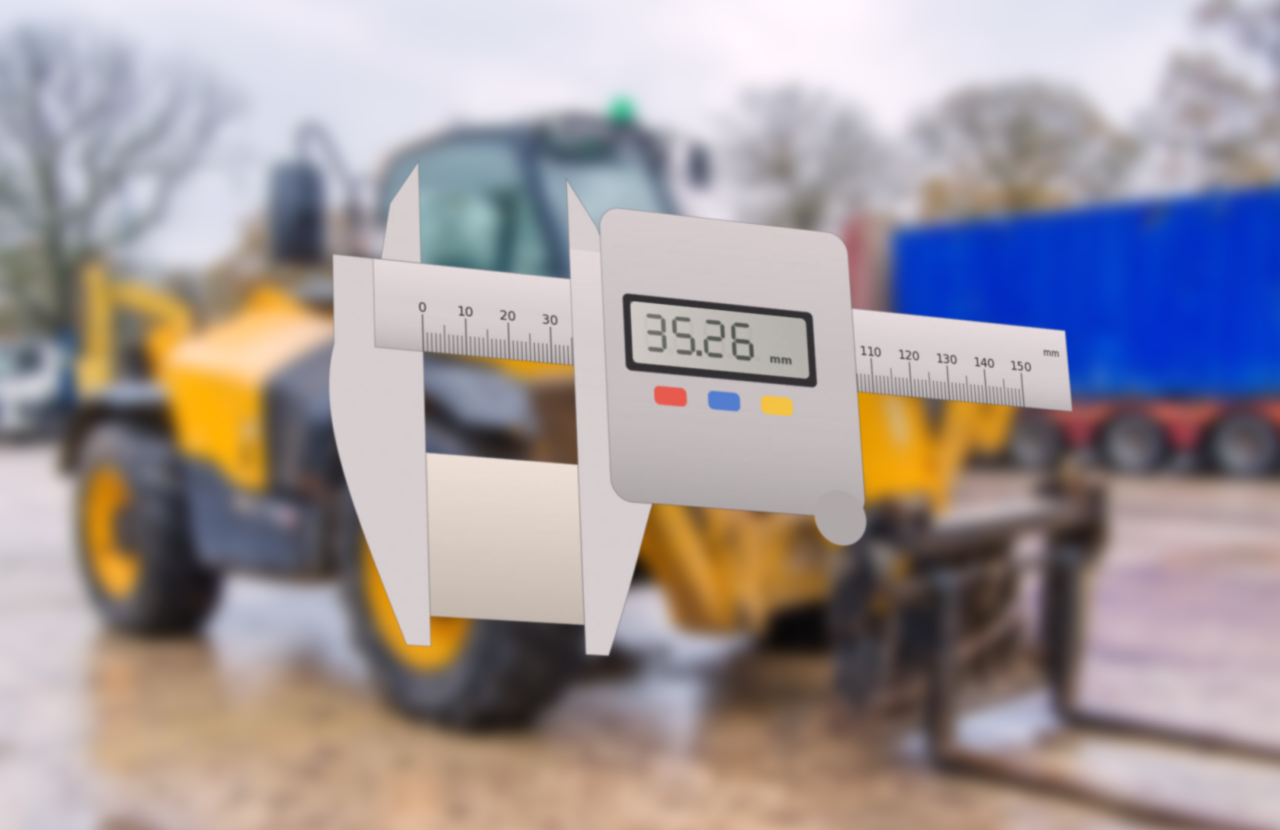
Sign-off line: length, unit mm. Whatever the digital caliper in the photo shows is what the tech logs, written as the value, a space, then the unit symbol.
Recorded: 35.26 mm
